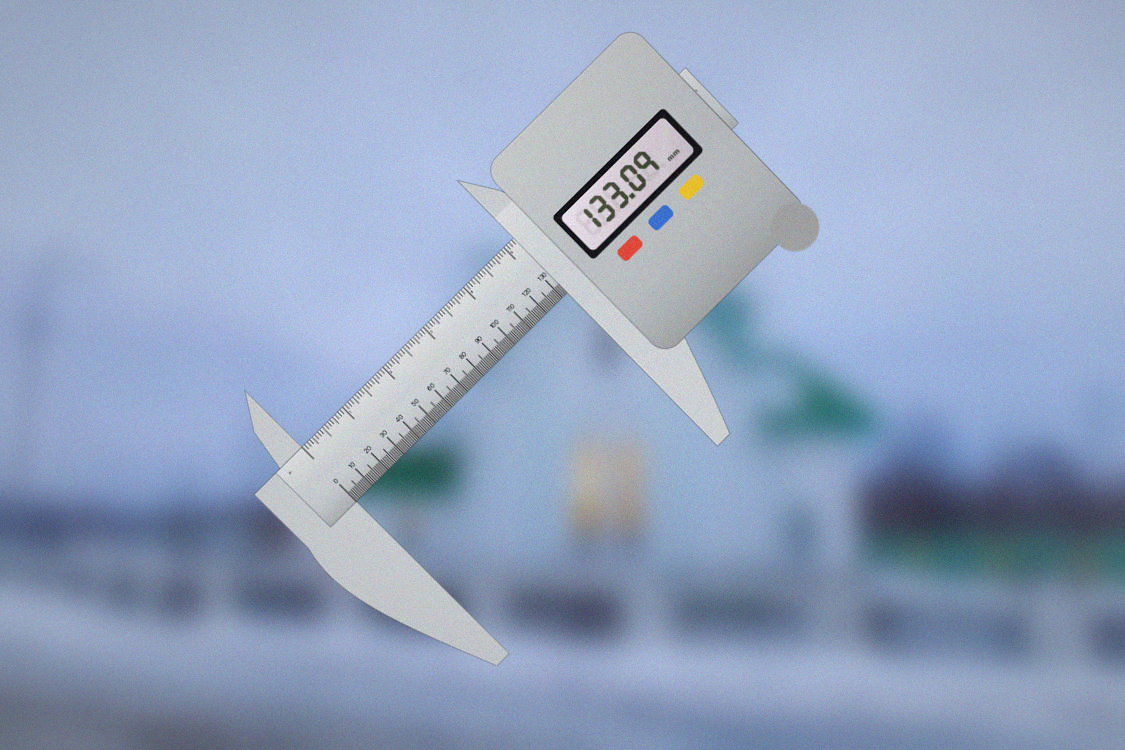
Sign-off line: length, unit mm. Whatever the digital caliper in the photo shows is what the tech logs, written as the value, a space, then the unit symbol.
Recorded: 133.09 mm
